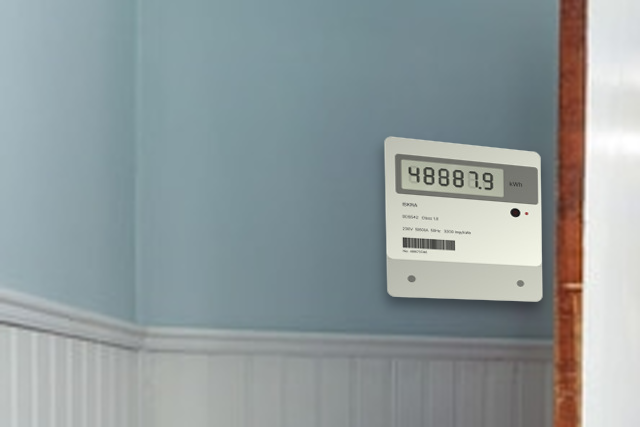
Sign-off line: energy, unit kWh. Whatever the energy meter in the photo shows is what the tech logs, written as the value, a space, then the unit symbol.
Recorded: 48887.9 kWh
